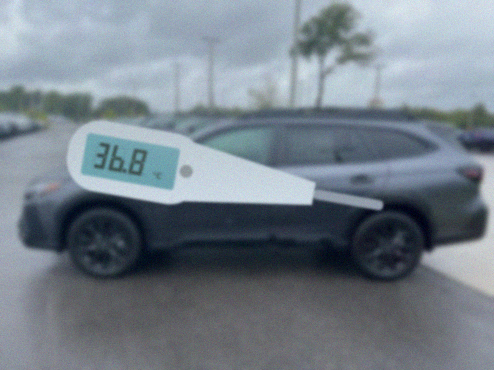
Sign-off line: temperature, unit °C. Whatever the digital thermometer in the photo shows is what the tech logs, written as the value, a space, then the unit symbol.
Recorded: 36.8 °C
